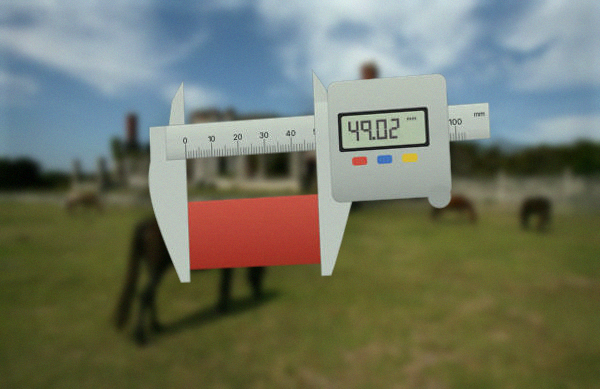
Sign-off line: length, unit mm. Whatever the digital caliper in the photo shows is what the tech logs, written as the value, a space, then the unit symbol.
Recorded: 49.02 mm
